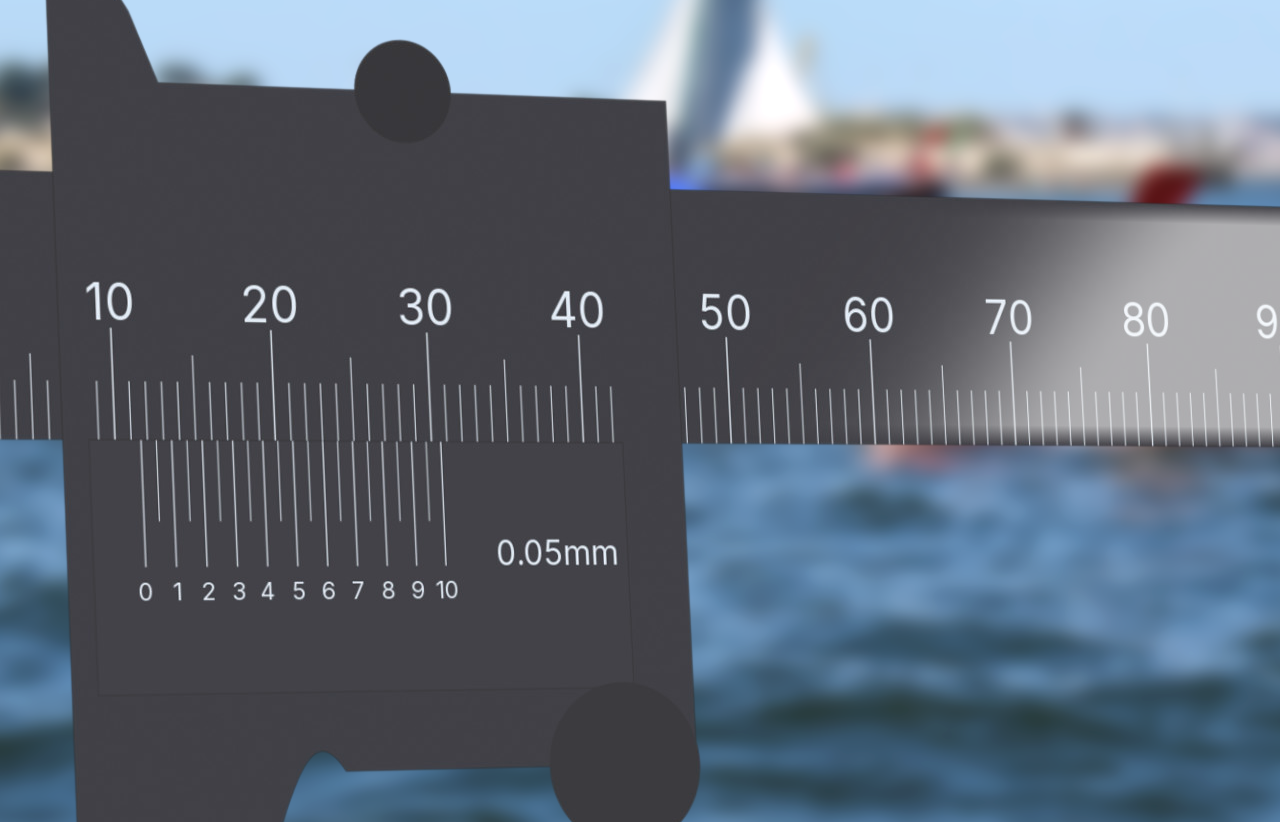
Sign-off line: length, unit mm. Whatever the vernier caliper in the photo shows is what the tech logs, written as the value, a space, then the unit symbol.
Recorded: 11.6 mm
